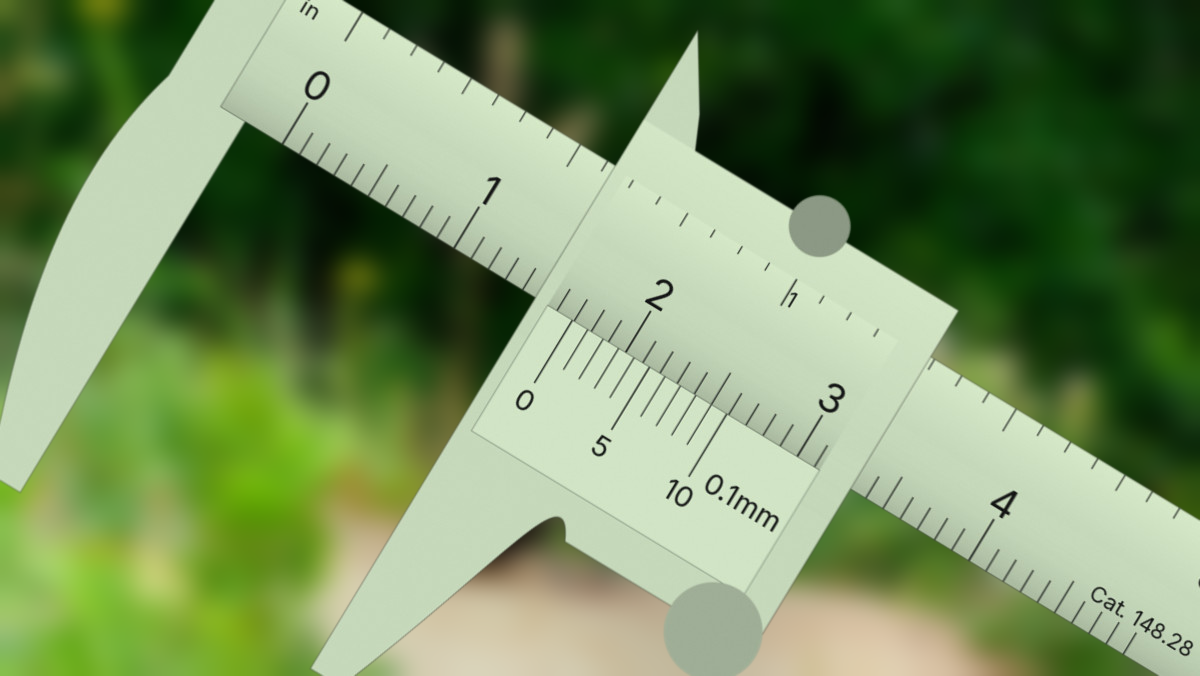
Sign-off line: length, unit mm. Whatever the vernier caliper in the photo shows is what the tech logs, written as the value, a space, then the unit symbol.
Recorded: 16.9 mm
